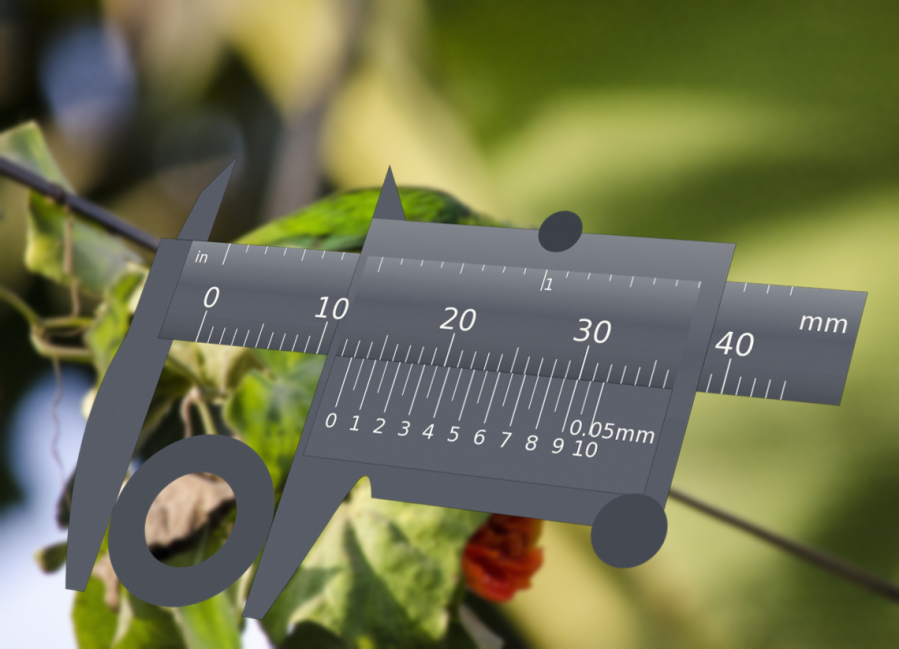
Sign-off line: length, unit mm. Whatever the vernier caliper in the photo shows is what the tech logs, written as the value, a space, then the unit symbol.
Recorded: 12.8 mm
